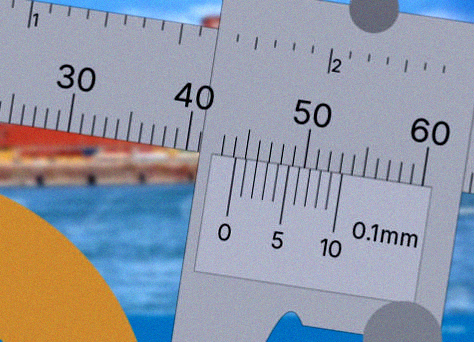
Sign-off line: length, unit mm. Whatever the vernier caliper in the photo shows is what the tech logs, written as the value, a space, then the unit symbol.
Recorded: 44.2 mm
